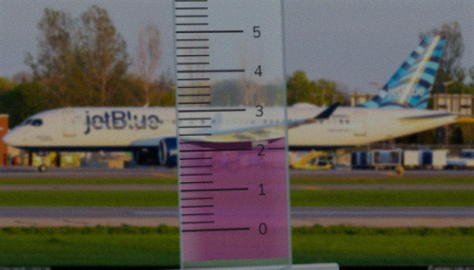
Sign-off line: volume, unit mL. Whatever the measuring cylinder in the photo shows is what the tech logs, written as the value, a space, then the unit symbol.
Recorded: 2 mL
